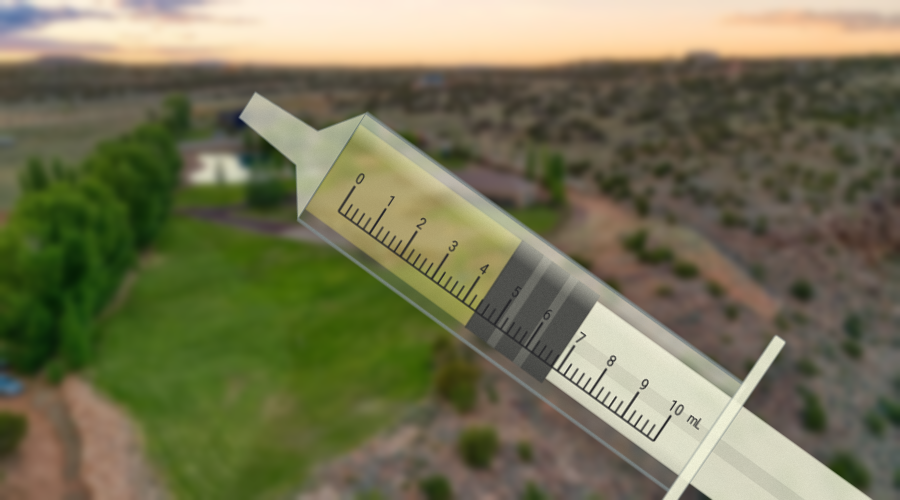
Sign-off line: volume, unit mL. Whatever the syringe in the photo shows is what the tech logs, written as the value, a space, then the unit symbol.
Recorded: 4.4 mL
